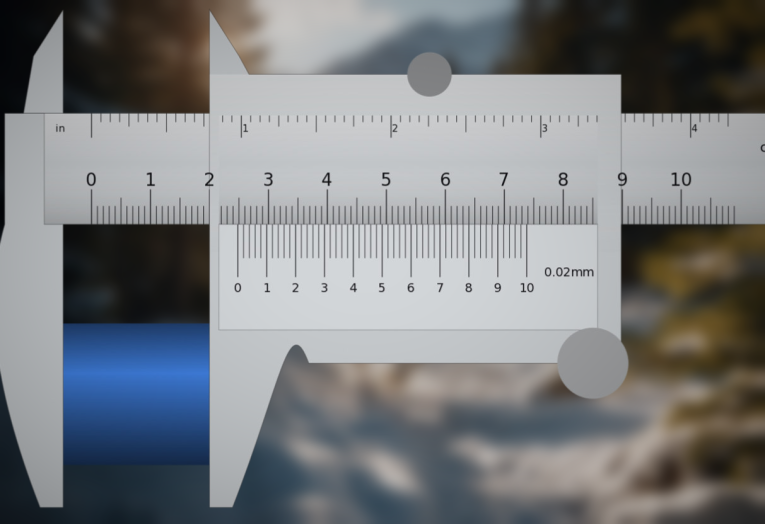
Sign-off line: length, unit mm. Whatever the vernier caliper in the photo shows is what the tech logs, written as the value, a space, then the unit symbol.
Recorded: 24.8 mm
